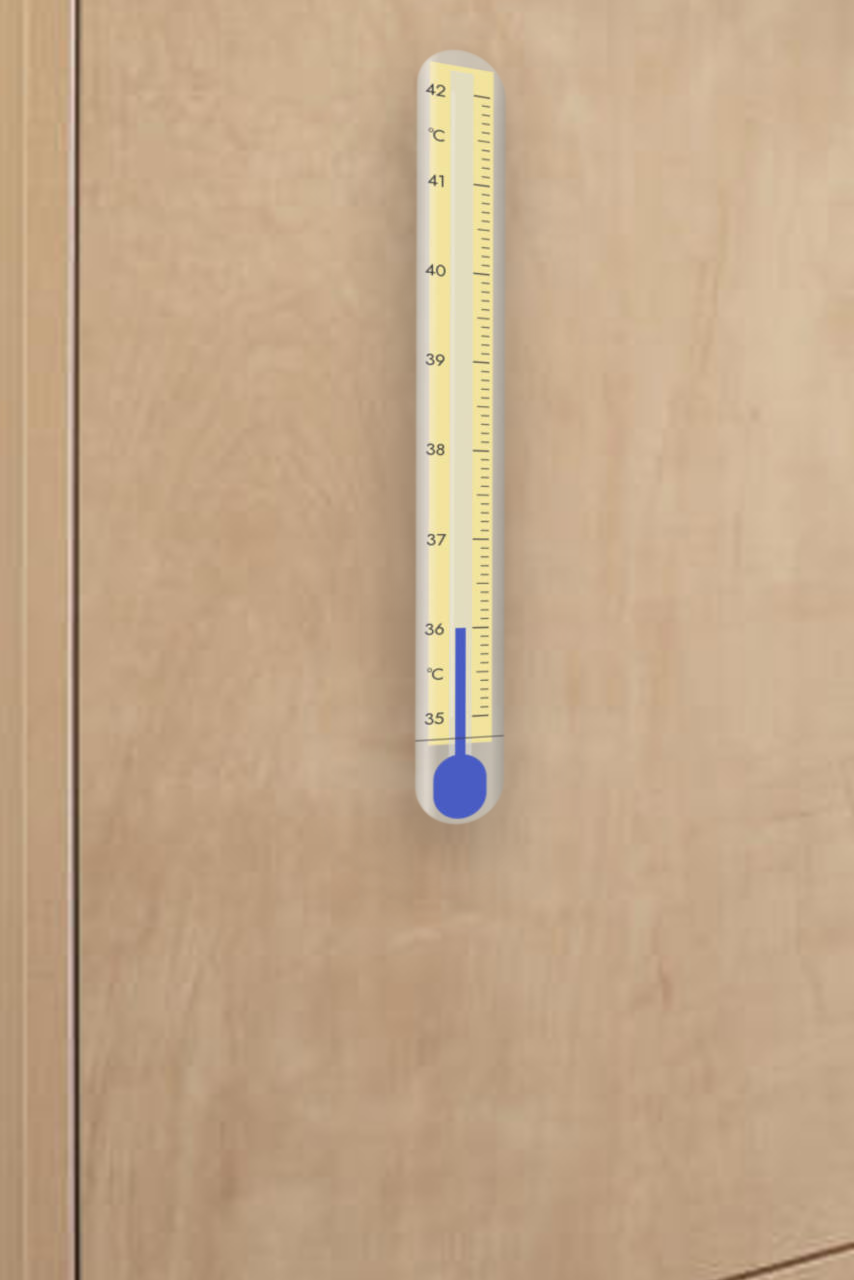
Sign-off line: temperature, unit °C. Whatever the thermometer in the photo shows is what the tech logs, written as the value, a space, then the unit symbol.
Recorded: 36 °C
